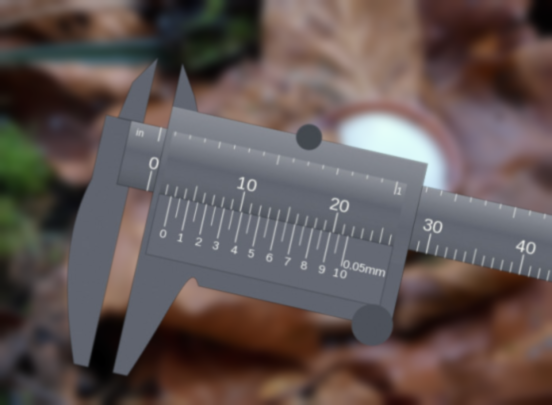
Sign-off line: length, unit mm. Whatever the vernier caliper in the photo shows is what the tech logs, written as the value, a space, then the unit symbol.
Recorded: 2.6 mm
